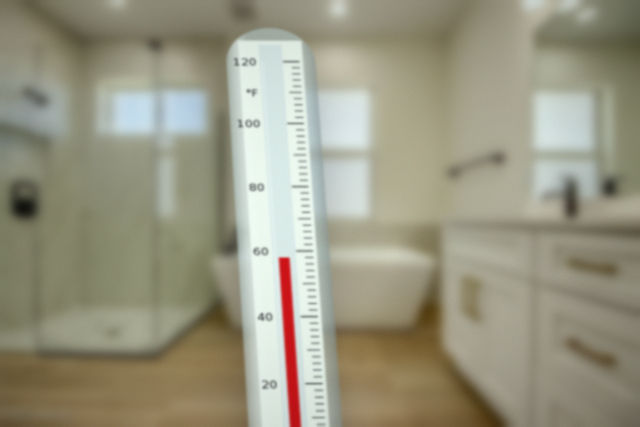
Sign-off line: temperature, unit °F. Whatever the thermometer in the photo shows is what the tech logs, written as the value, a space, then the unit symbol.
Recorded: 58 °F
